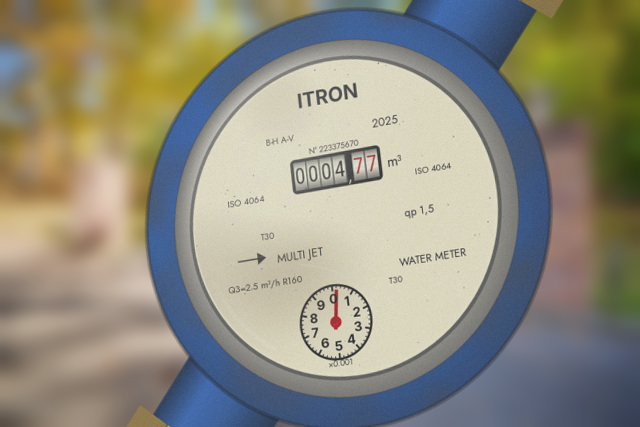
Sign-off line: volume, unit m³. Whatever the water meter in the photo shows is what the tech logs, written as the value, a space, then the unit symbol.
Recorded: 4.770 m³
